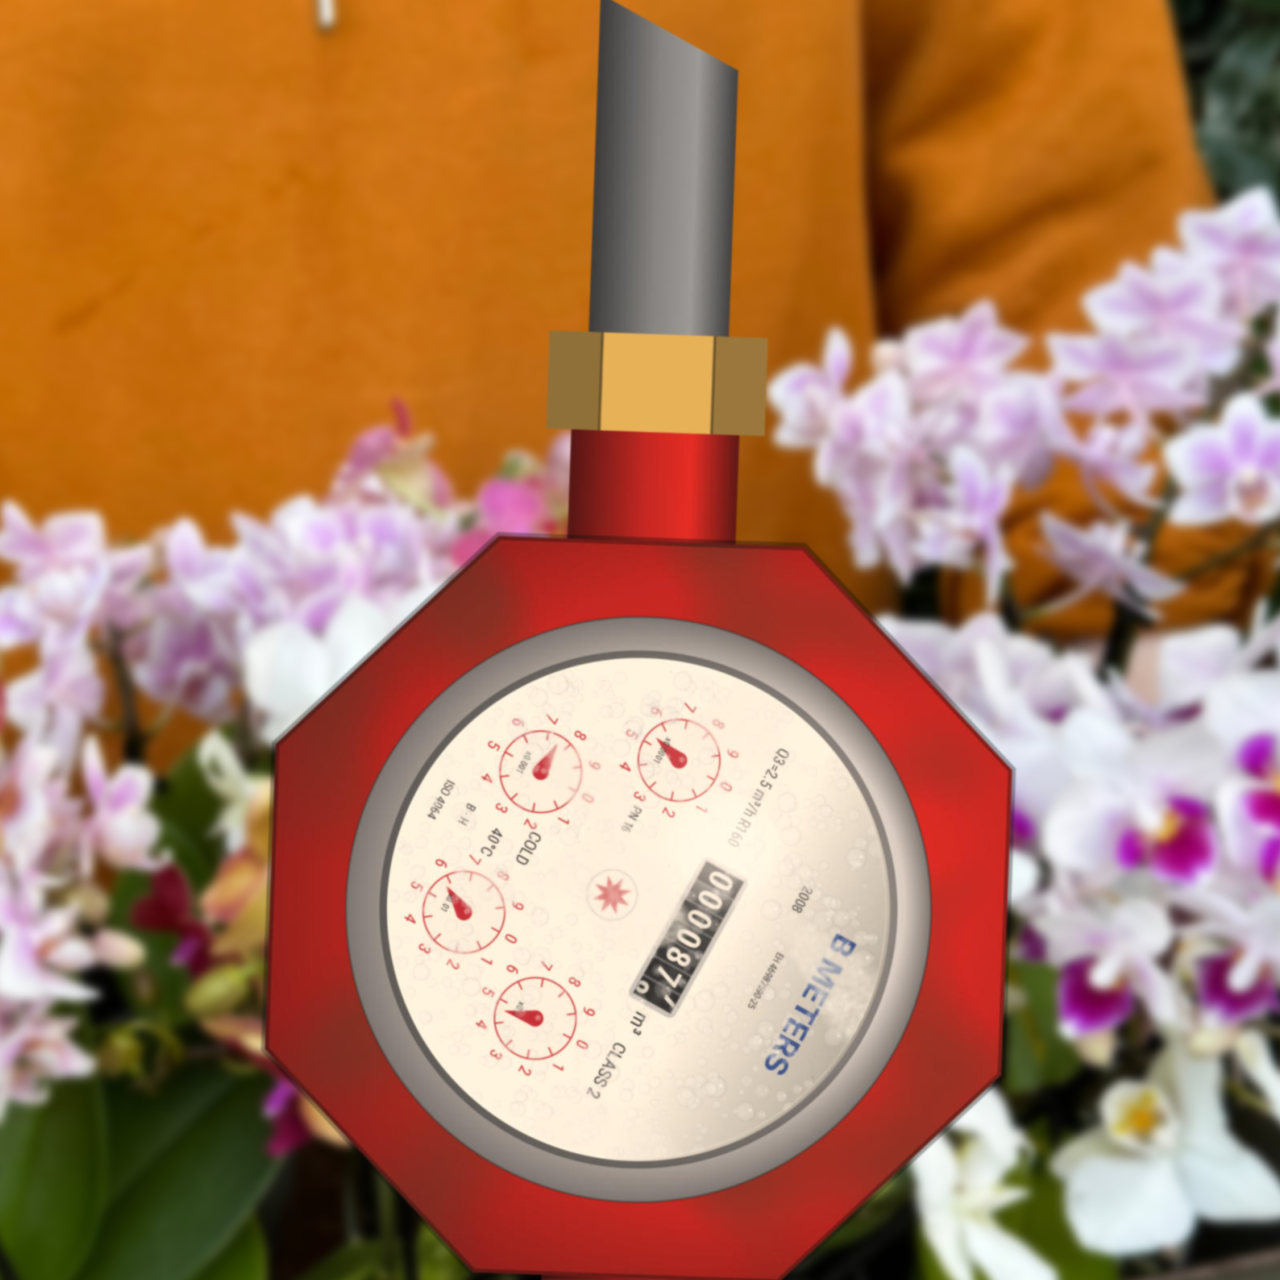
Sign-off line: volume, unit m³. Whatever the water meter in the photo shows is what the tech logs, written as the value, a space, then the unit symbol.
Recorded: 877.4575 m³
